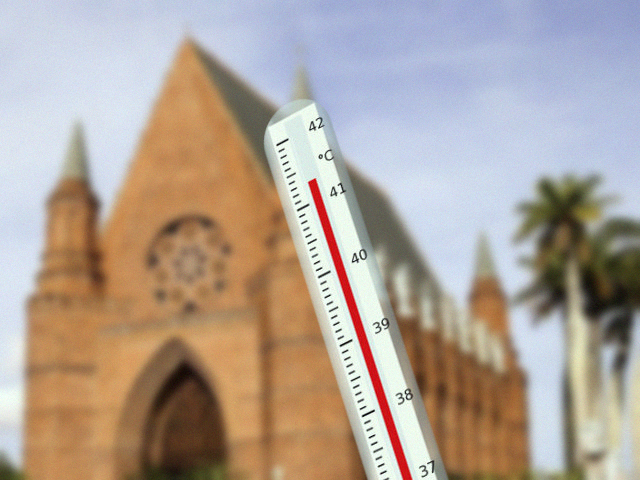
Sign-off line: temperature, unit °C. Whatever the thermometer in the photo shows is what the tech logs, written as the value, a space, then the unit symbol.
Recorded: 41.3 °C
